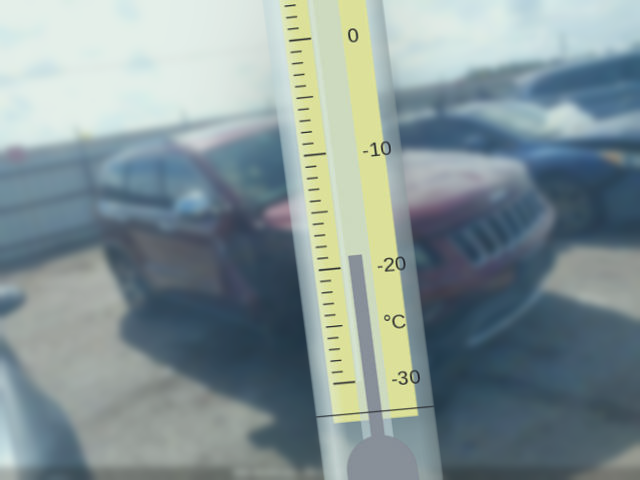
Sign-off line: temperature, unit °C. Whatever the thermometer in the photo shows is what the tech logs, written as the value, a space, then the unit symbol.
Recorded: -19 °C
